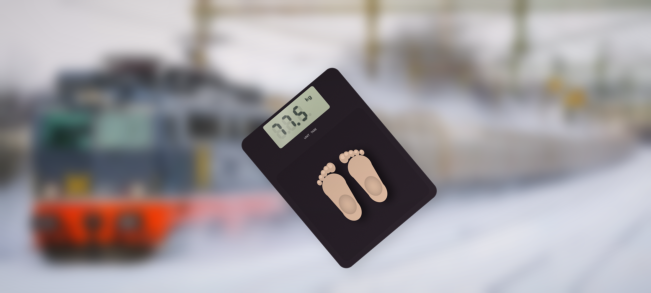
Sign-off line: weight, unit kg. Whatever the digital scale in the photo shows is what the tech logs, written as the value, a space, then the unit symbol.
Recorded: 77.5 kg
